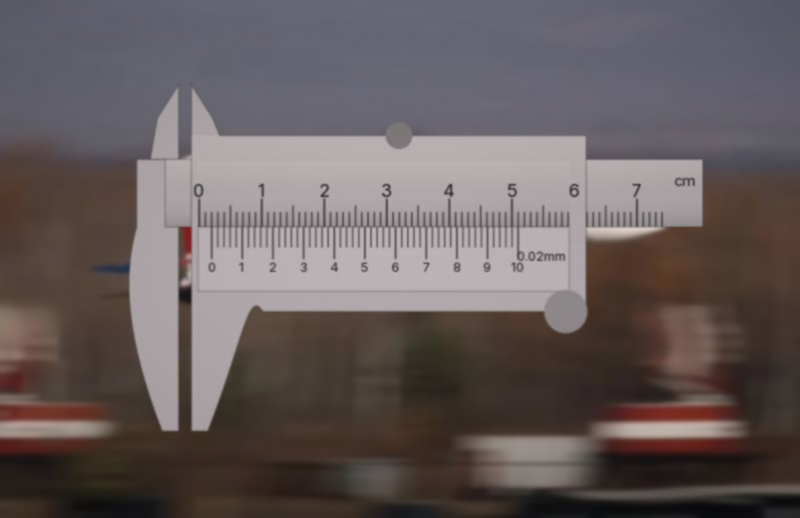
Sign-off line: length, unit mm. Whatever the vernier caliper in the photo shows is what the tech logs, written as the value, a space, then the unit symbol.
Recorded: 2.0 mm
